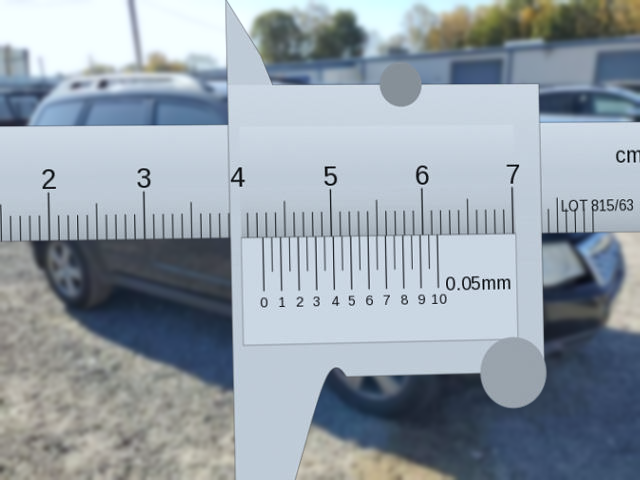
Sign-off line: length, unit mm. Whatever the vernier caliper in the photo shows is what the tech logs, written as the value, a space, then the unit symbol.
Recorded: 42.6 mm
